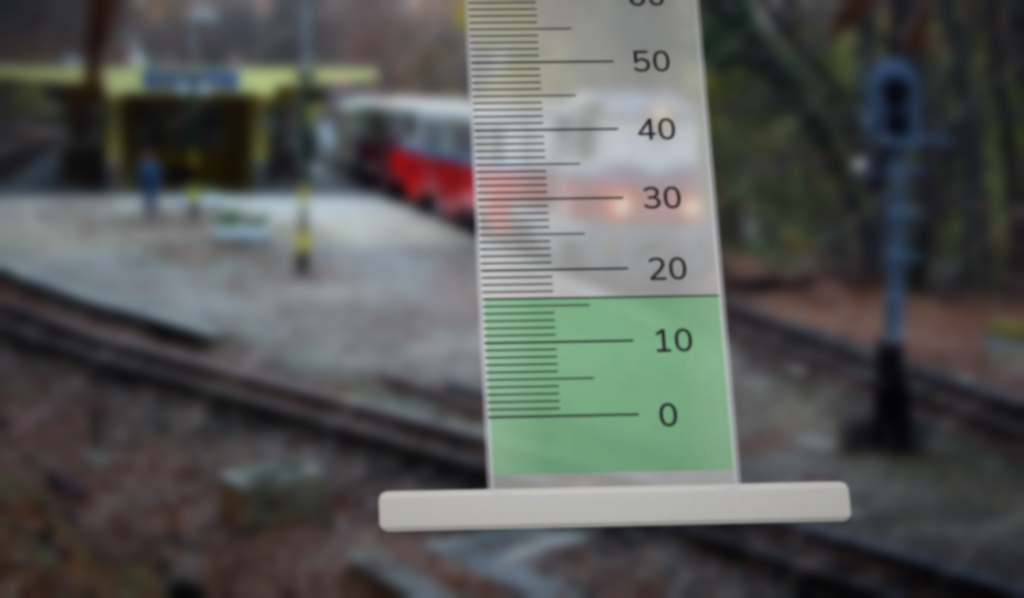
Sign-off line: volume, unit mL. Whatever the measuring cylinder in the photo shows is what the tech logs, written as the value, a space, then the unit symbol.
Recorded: 16 mL
